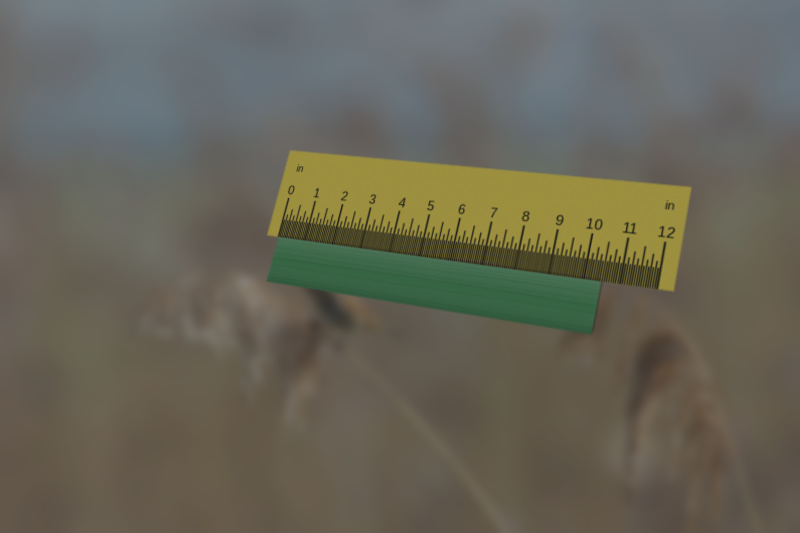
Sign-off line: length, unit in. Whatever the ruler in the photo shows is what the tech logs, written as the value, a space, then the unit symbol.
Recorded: 10.5 in
